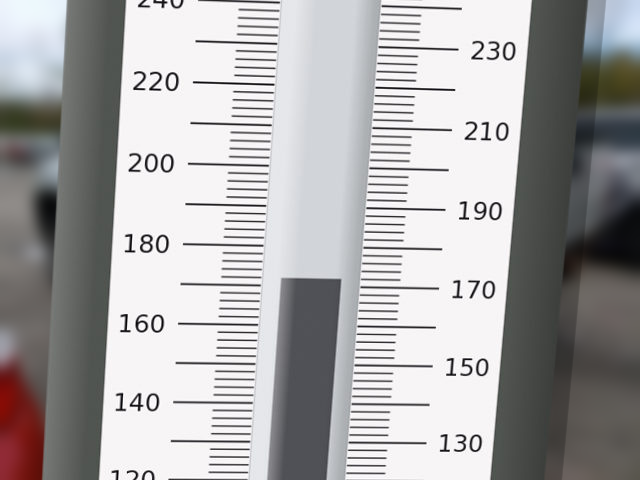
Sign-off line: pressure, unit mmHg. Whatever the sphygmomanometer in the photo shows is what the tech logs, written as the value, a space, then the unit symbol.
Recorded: 172 mmHg
